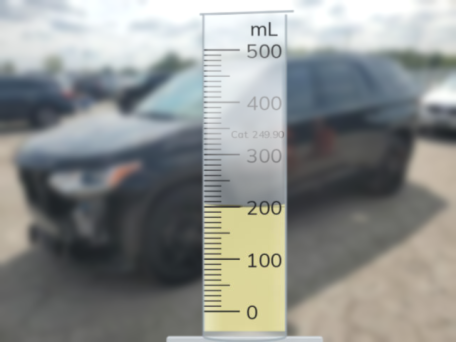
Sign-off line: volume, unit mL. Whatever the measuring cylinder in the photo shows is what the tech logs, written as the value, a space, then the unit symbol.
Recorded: 200 mL
